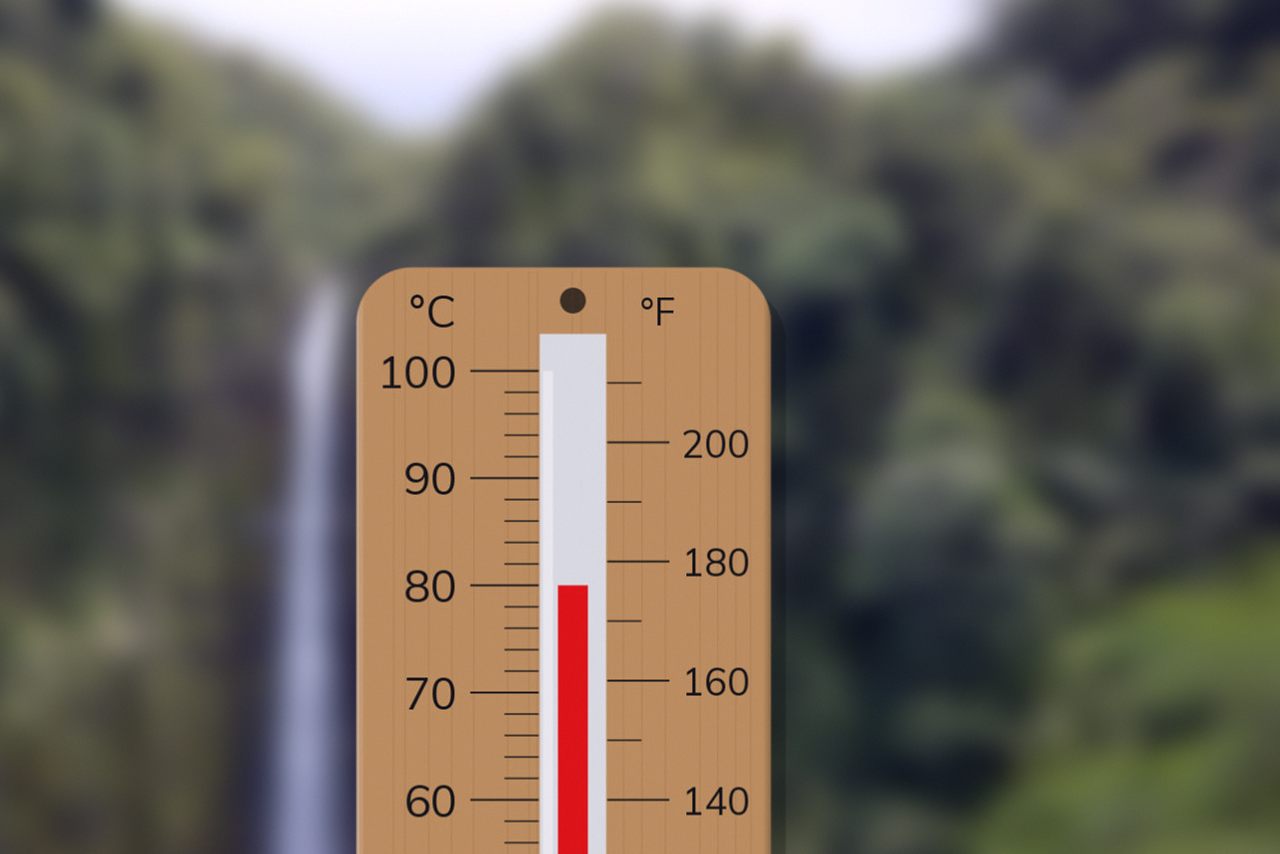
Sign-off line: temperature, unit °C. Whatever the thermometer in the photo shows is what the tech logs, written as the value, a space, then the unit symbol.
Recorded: 80 °C
